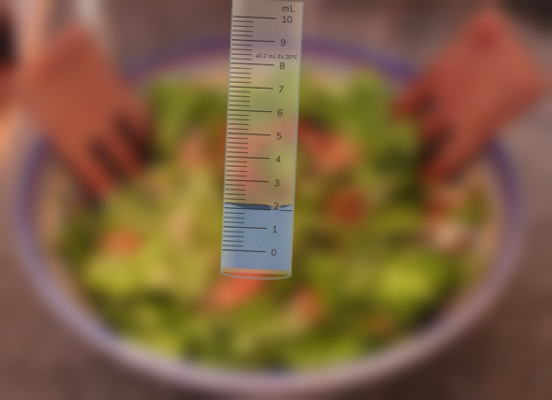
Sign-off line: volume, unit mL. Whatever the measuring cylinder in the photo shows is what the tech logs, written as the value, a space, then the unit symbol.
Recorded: 1.8 mL
